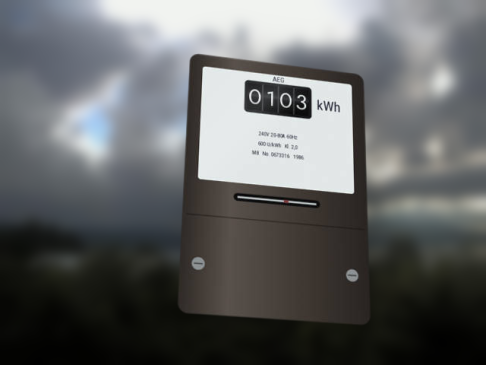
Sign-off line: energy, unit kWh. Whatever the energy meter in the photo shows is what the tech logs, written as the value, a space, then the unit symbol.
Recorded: 103 kWh
